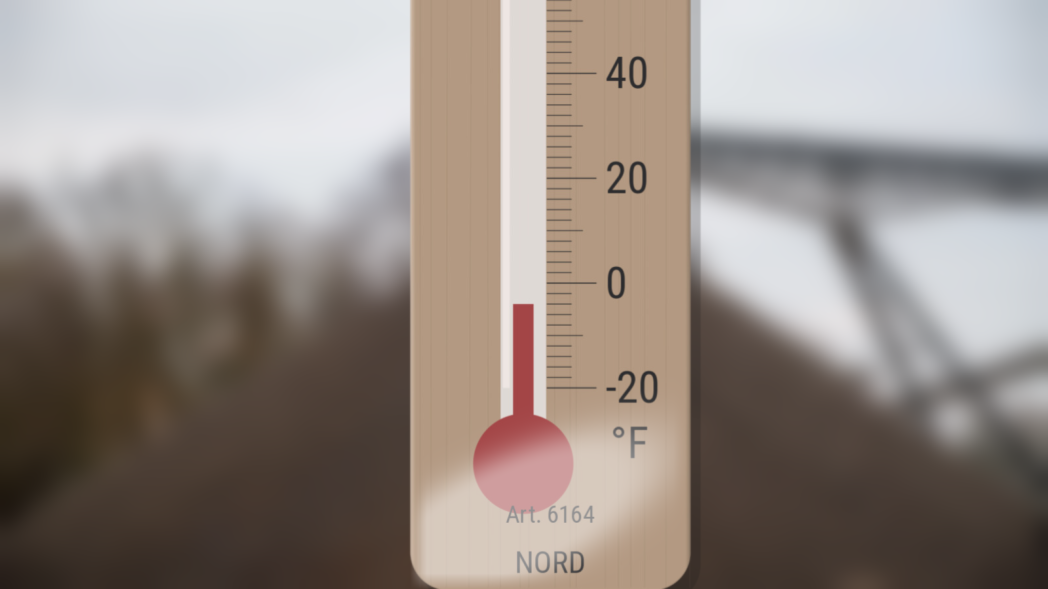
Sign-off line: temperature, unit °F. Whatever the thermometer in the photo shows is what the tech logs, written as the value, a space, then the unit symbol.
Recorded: -4 °F
